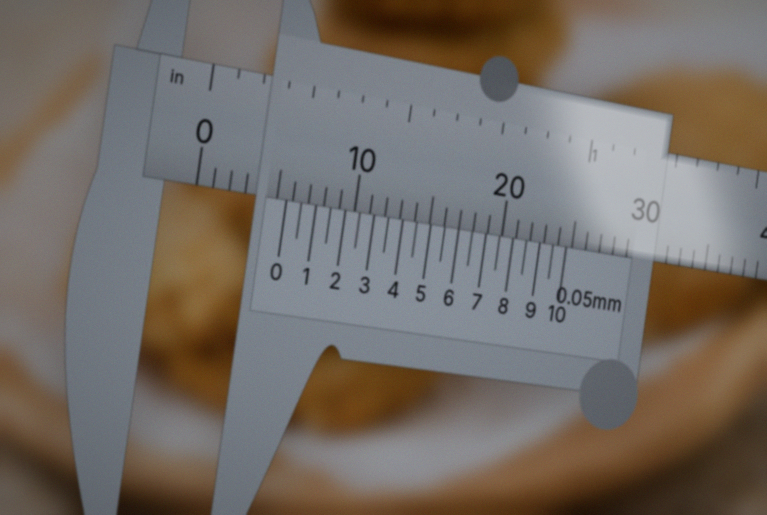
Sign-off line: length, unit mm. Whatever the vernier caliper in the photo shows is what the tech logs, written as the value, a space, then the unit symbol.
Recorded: 5.6 mm
